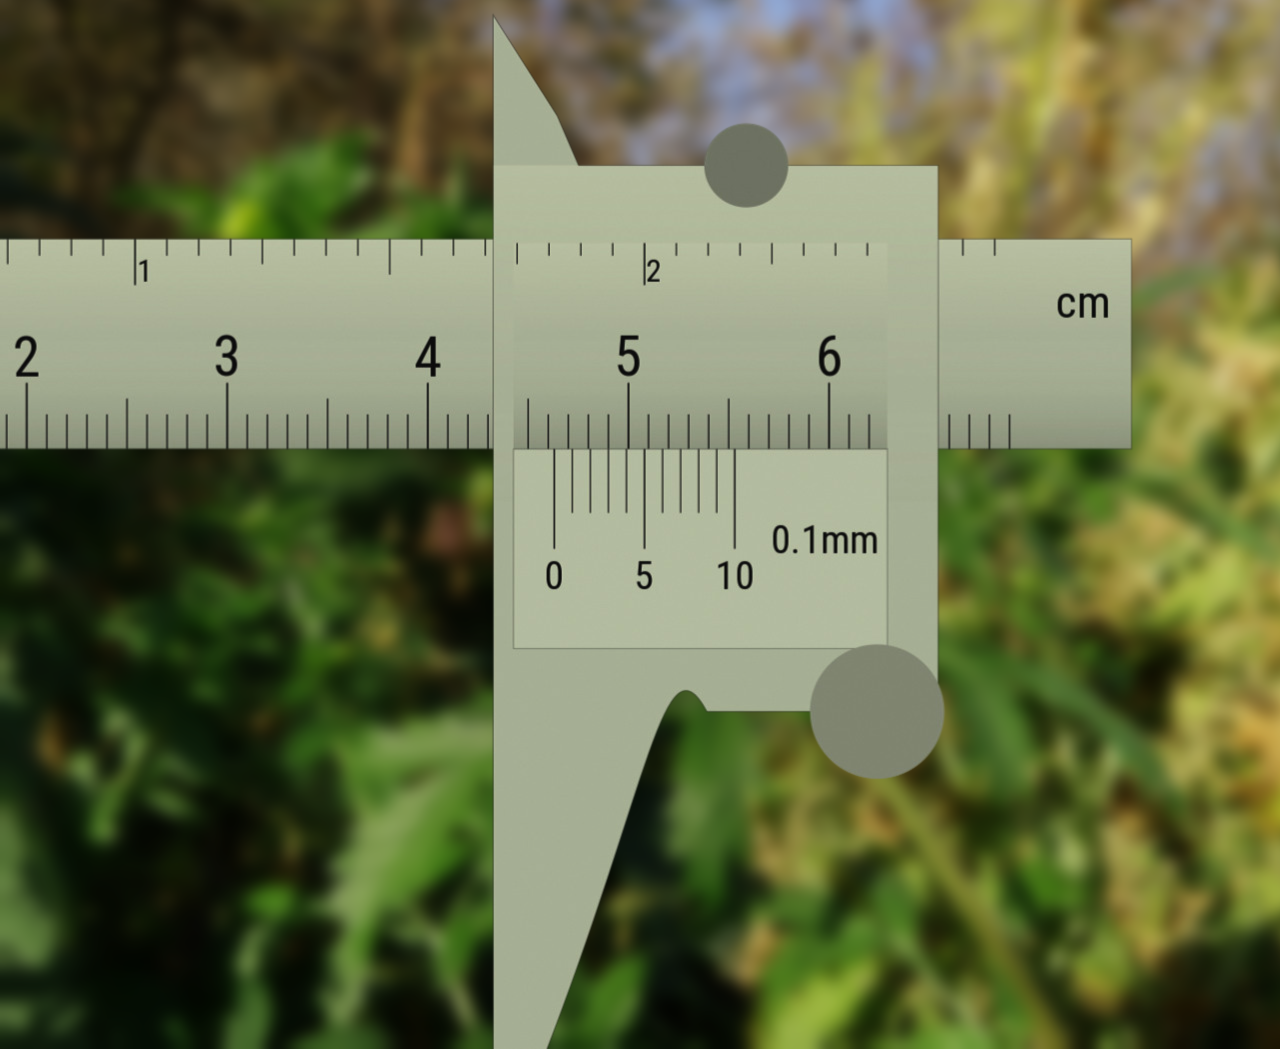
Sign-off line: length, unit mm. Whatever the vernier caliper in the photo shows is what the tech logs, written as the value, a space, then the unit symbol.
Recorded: 46.3 mm
